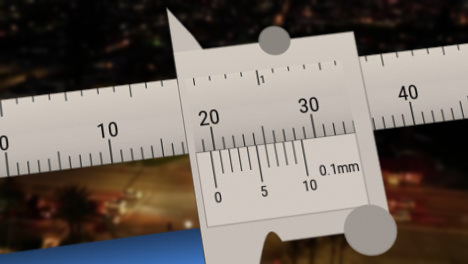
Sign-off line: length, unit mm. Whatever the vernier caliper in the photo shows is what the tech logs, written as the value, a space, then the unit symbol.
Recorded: 19.6 mm
